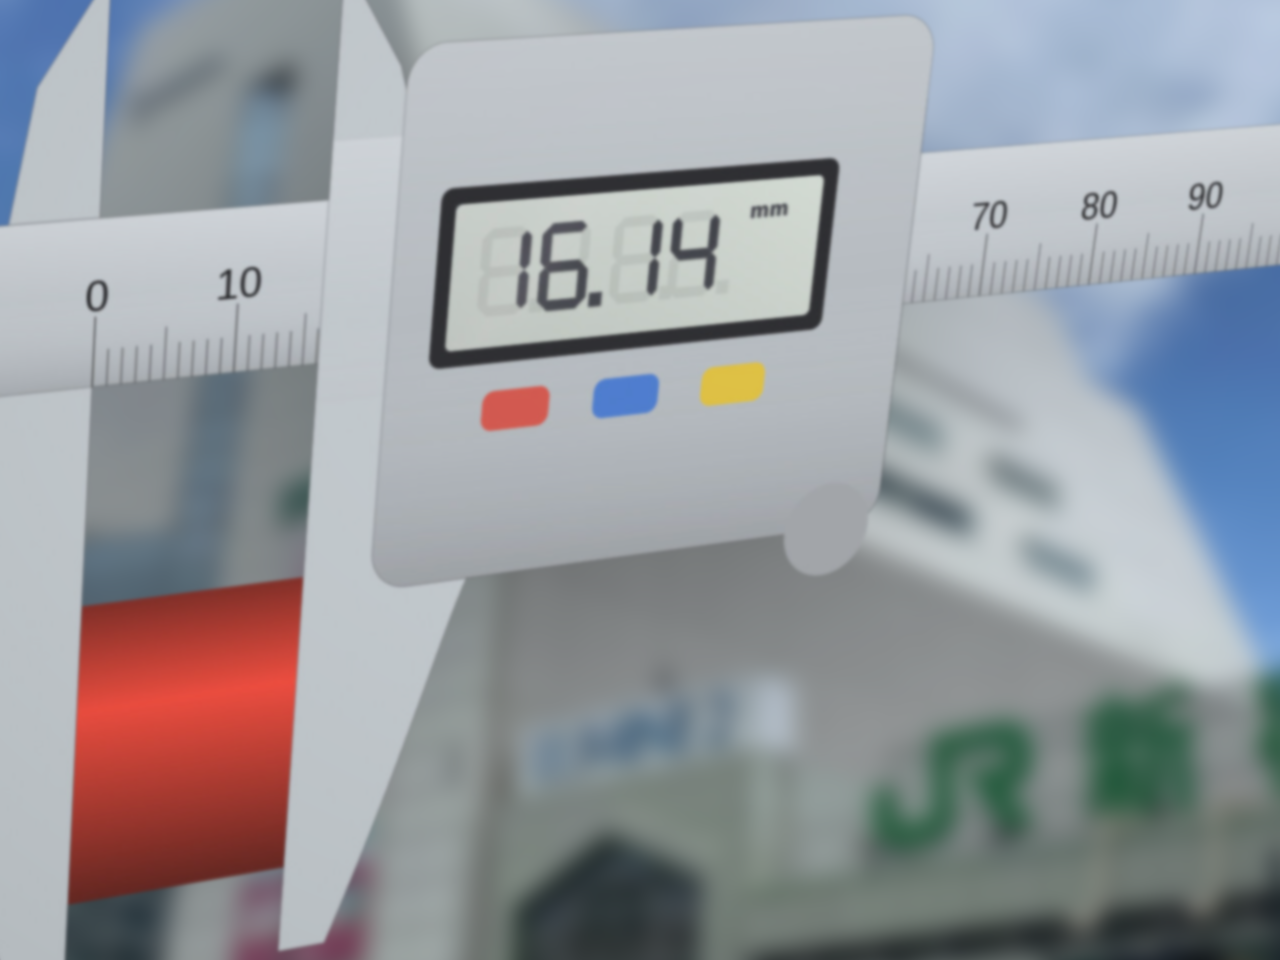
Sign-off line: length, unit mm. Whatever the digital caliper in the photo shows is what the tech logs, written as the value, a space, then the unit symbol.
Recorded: 16.14 mm
